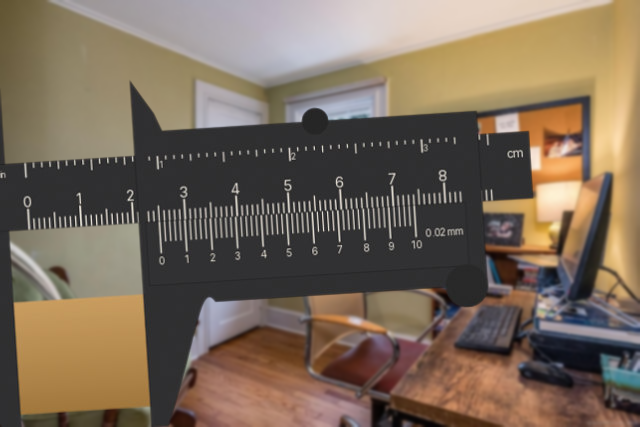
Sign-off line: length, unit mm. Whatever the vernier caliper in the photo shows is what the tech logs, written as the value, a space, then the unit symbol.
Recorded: 25.0 mm
